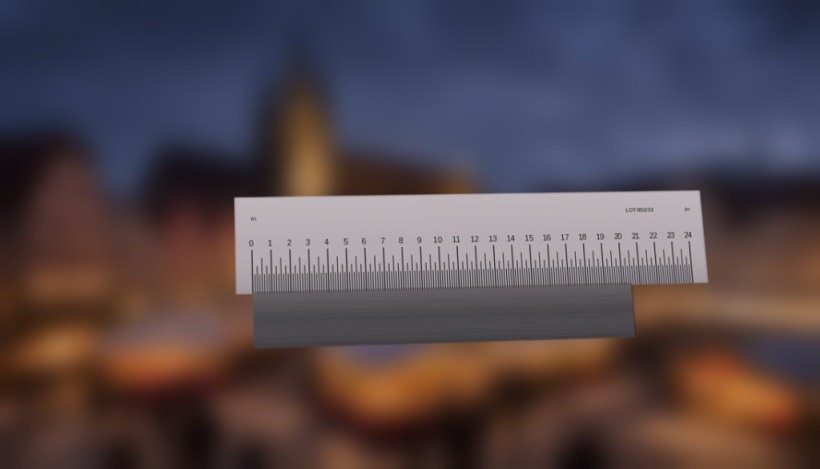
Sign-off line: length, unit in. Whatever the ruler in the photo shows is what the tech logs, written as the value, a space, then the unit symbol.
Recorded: 20.5 in
